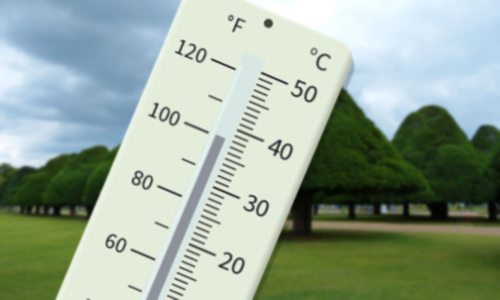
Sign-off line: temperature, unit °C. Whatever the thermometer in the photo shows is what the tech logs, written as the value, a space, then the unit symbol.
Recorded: 38 °C
